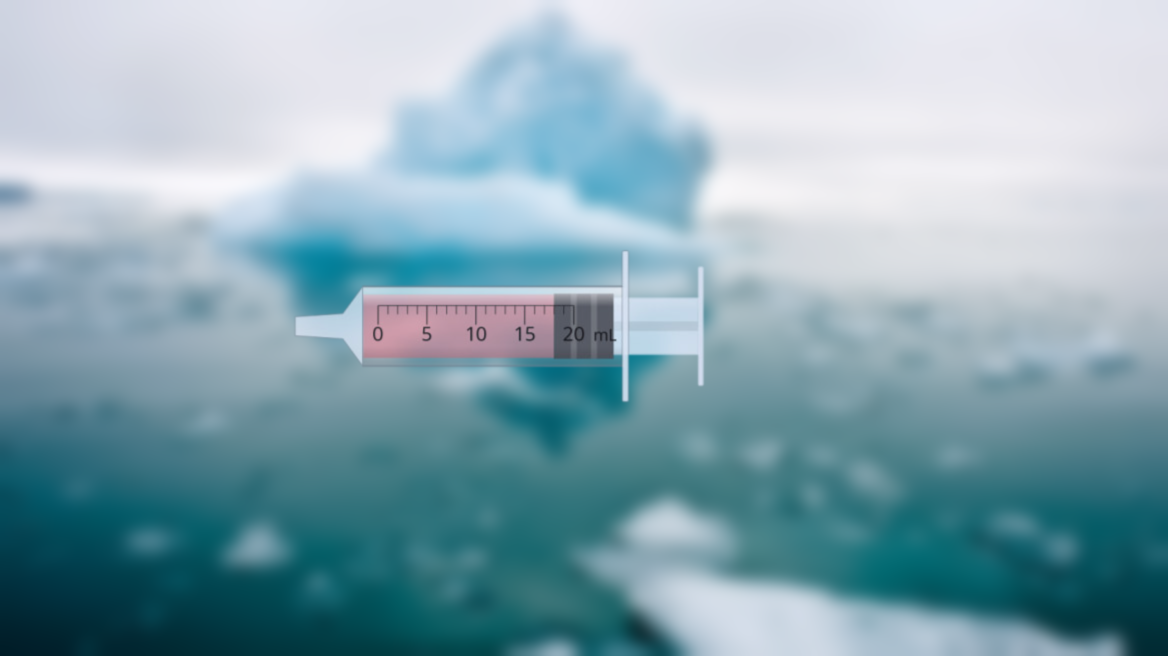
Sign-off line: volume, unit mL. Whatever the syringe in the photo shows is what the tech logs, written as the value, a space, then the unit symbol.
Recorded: 18 mL
